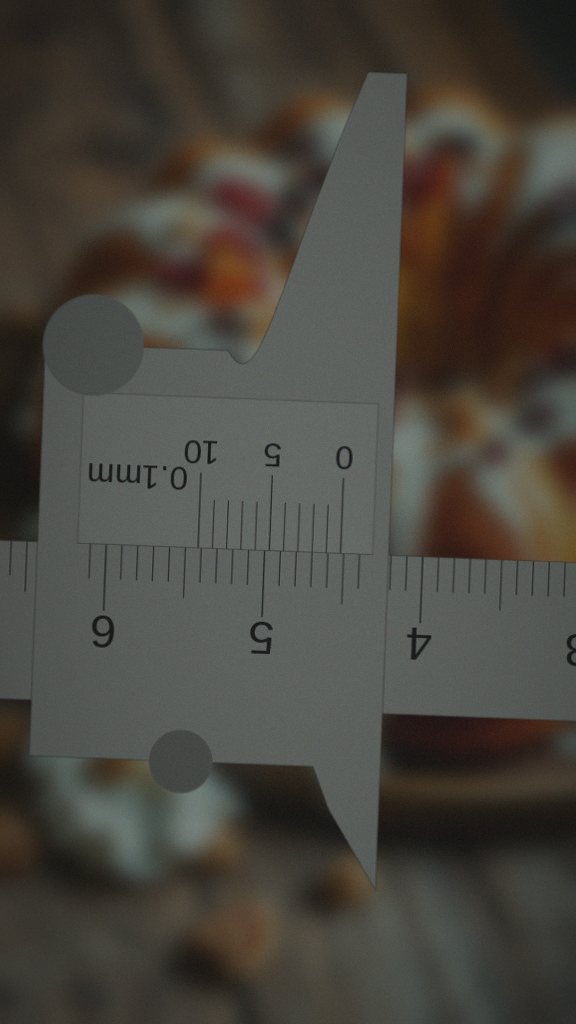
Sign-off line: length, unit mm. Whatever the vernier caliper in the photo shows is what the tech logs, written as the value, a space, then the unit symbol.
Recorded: 45.2 mm
